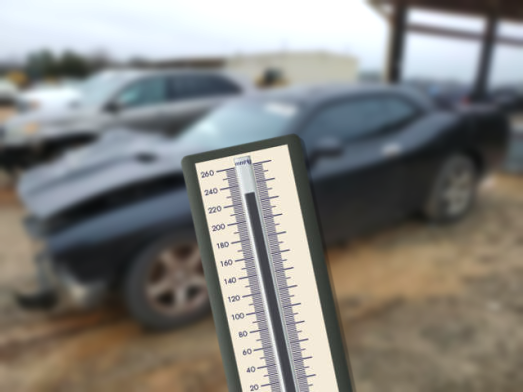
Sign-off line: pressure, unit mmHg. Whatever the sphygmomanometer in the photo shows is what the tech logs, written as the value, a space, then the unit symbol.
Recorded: 230 mmHg
